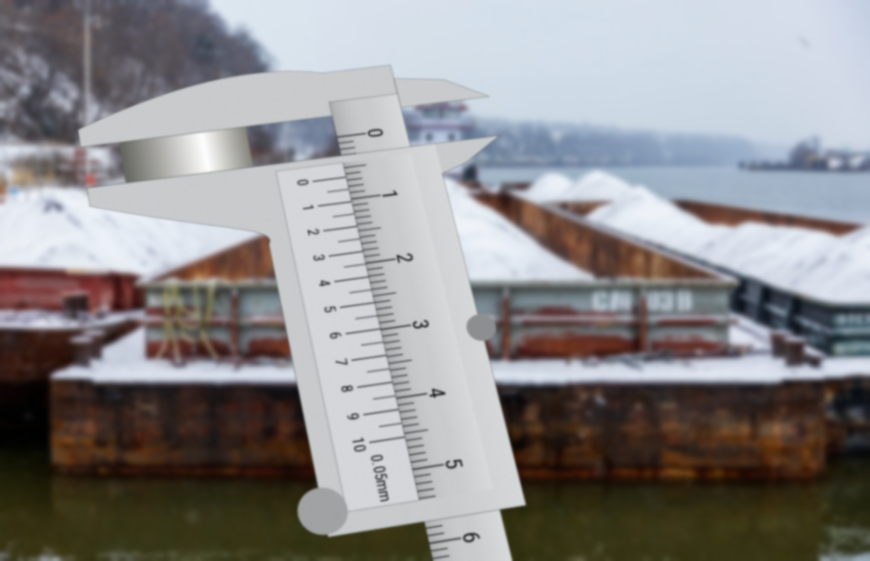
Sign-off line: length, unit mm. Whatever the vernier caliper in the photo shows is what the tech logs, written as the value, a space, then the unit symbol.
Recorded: 6.5 mm
